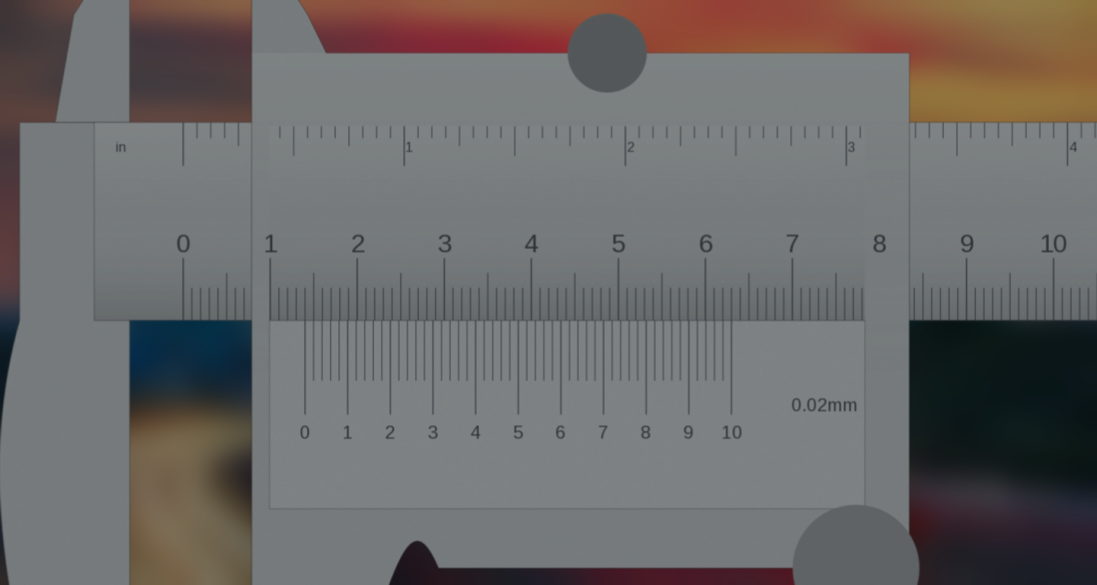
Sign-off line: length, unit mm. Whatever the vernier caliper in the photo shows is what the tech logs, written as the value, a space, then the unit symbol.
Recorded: 14.0 mm
